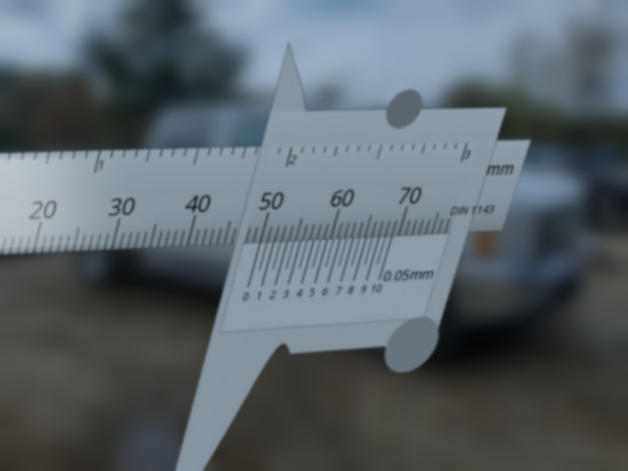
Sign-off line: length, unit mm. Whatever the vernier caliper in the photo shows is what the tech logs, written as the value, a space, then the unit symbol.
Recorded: 50.0 mm
